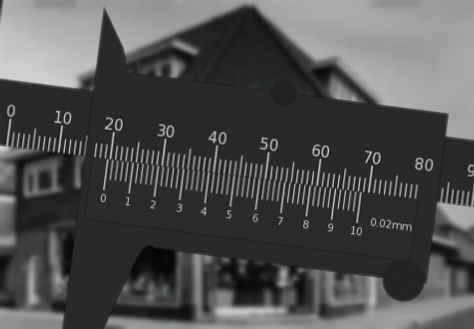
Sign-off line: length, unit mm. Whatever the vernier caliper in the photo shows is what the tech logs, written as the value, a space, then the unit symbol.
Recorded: 19.5 mm
